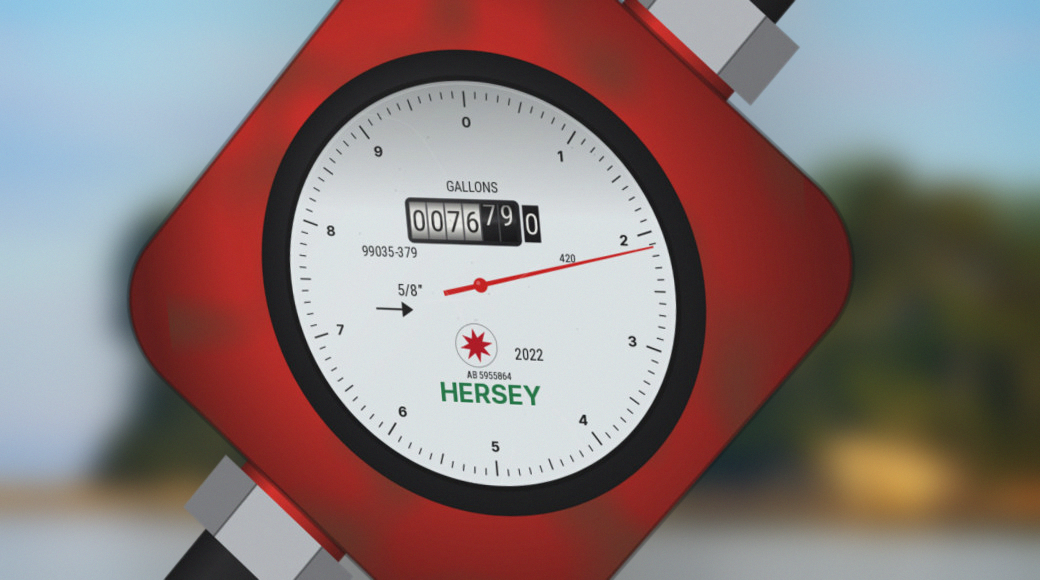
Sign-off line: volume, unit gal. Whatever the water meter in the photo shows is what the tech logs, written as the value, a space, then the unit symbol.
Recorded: 76792.1 gal
